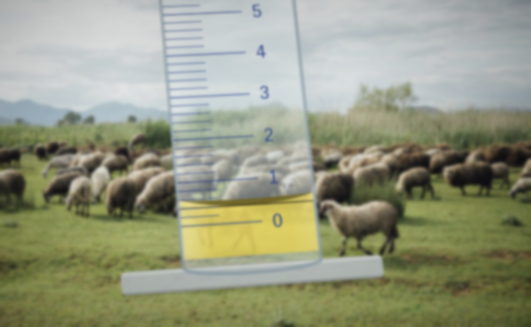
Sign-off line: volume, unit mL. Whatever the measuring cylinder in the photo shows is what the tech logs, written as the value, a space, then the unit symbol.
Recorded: 0.4 mL
